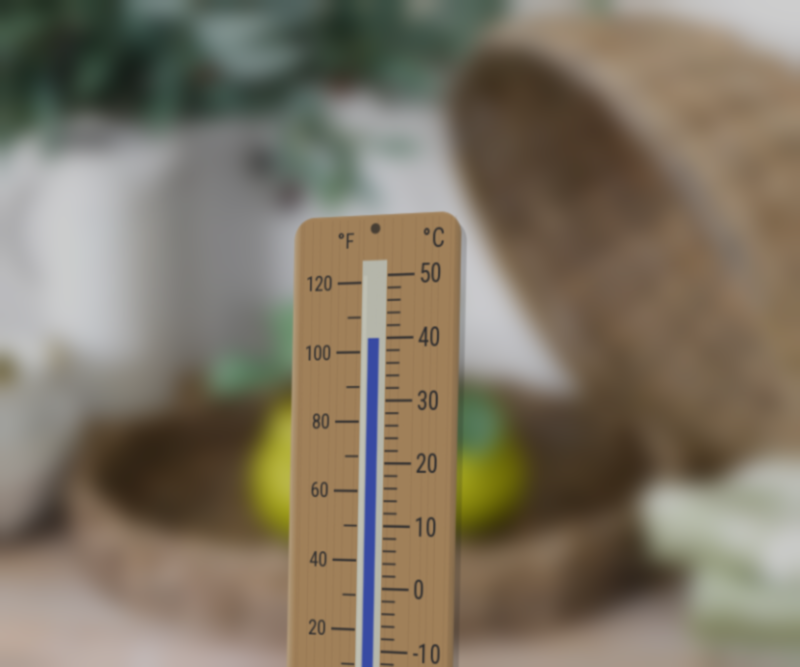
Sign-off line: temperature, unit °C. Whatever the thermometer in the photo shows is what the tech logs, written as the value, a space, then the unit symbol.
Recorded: 40 °C
